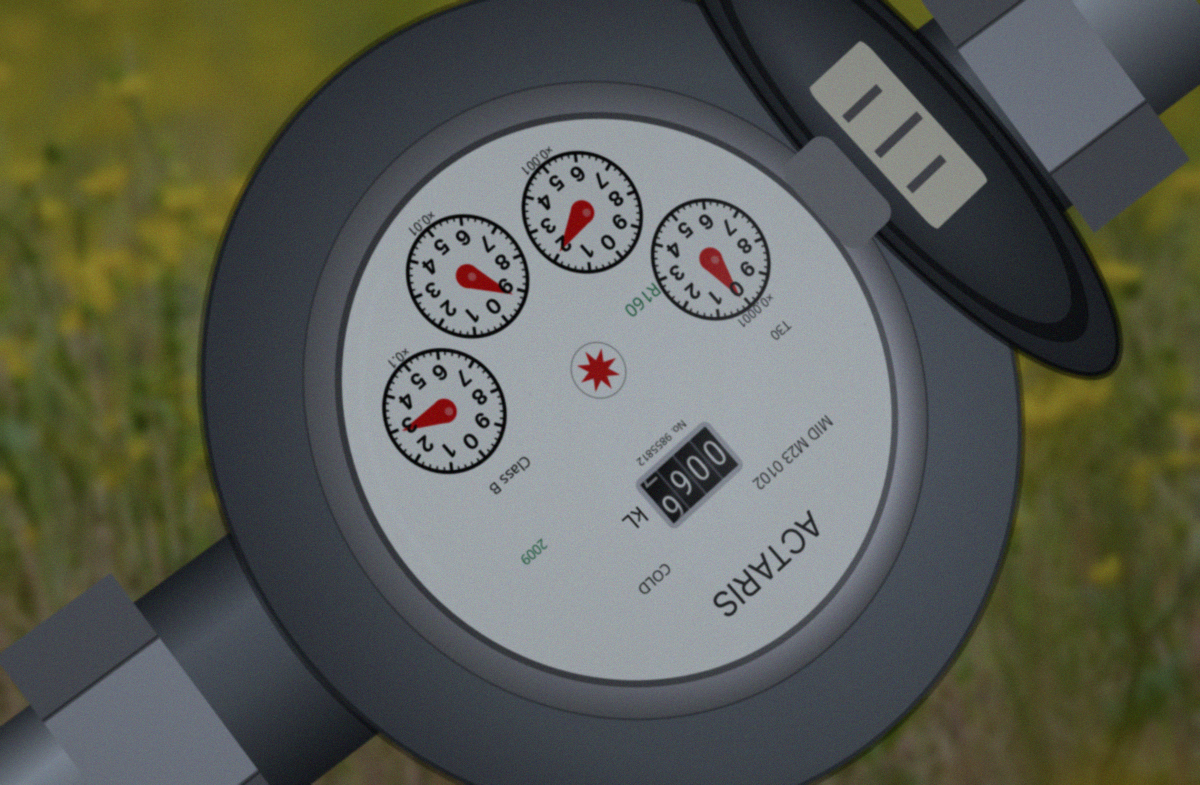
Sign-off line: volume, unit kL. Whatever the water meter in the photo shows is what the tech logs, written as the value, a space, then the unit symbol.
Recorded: 66.2920 kL
